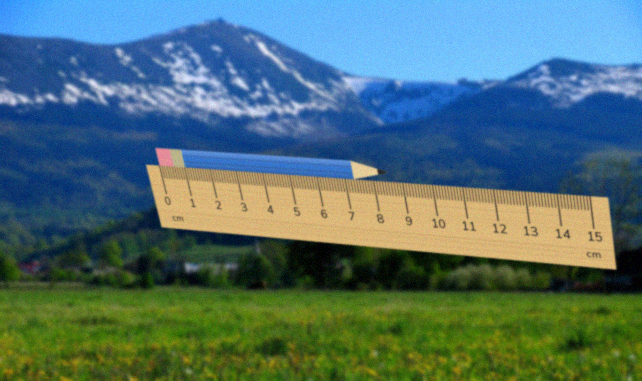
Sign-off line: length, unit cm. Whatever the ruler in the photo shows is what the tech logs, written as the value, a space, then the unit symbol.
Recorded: 8.5 cm
